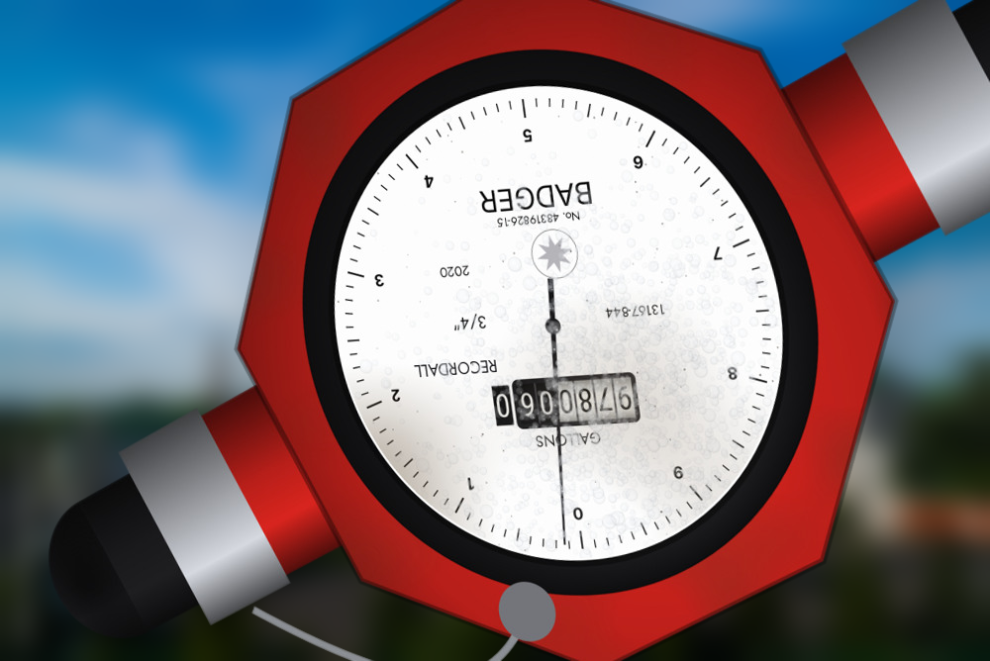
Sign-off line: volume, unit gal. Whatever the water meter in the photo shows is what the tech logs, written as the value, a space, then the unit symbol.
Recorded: 9780060.1 gal
